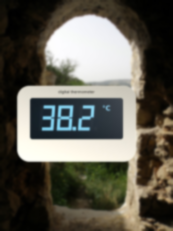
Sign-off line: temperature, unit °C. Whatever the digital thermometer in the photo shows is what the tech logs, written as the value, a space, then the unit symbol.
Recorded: 38.2 °C
